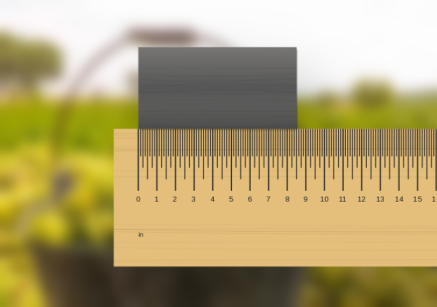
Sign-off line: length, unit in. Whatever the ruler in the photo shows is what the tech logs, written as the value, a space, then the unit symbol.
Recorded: 8.5 in
